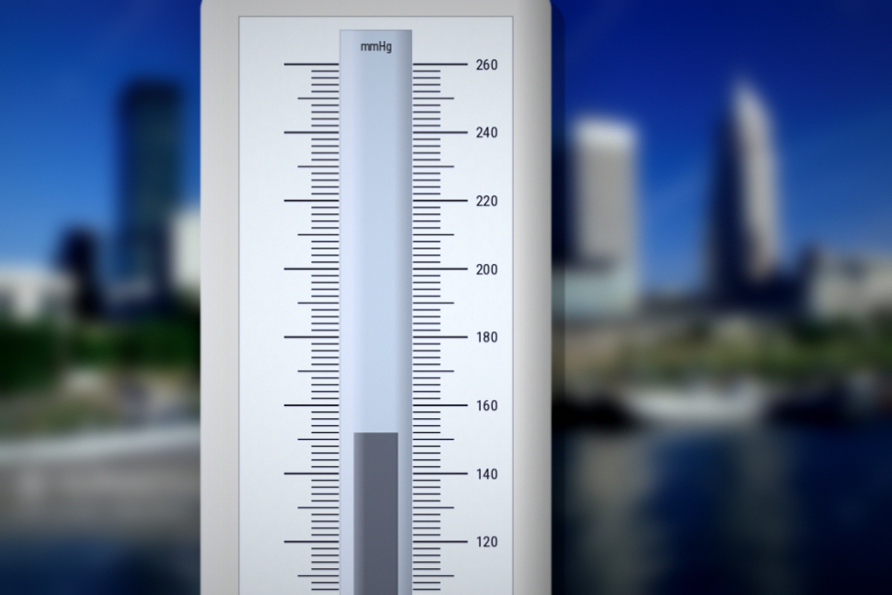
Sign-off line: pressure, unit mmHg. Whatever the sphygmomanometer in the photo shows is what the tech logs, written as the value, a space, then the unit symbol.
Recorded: 152 mmHg
